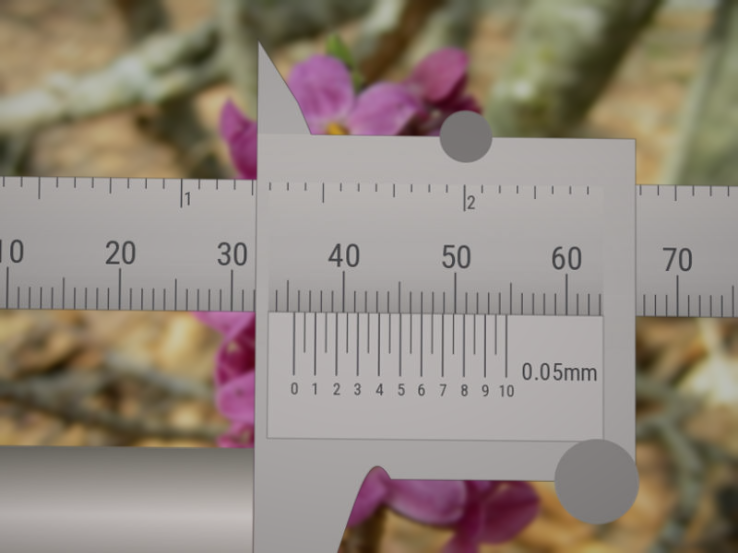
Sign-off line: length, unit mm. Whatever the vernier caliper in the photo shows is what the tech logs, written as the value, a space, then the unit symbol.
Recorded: 35.6 mm
